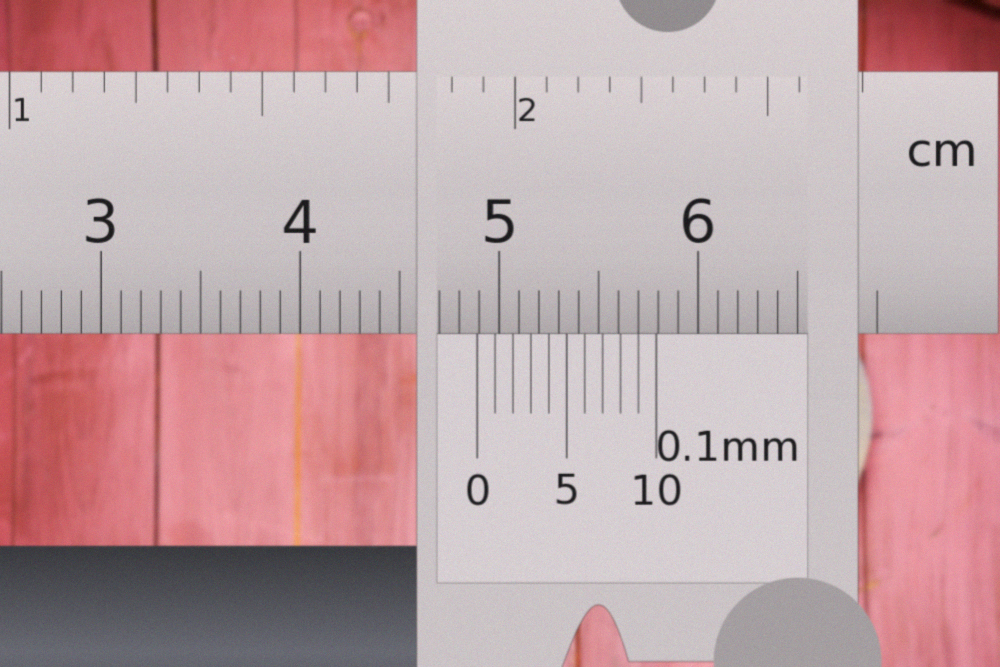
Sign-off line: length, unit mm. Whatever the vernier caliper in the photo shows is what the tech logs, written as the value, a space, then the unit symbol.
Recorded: 48.9 mm
